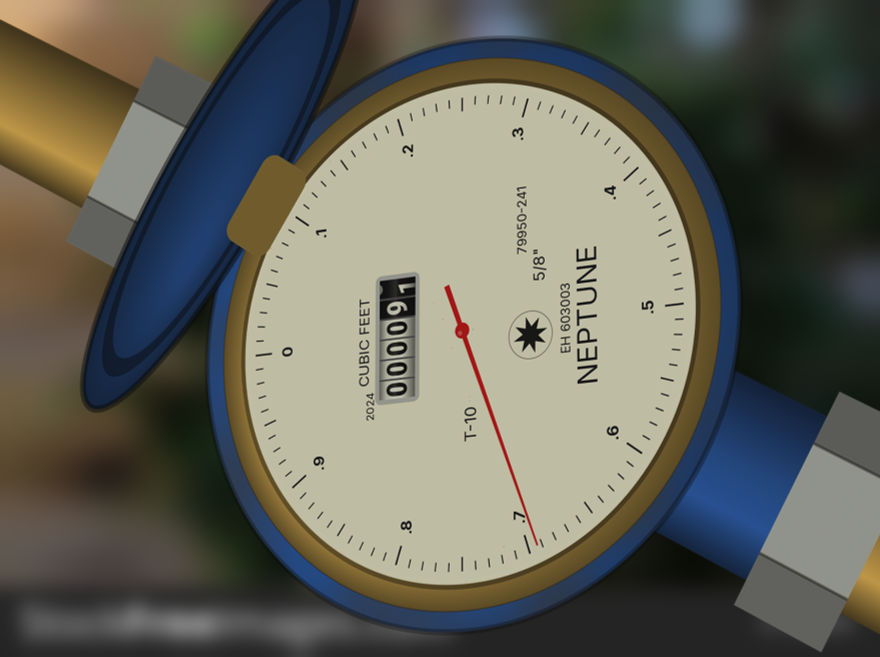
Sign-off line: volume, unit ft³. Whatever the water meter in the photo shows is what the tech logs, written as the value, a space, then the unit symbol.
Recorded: 90.69 ft³
